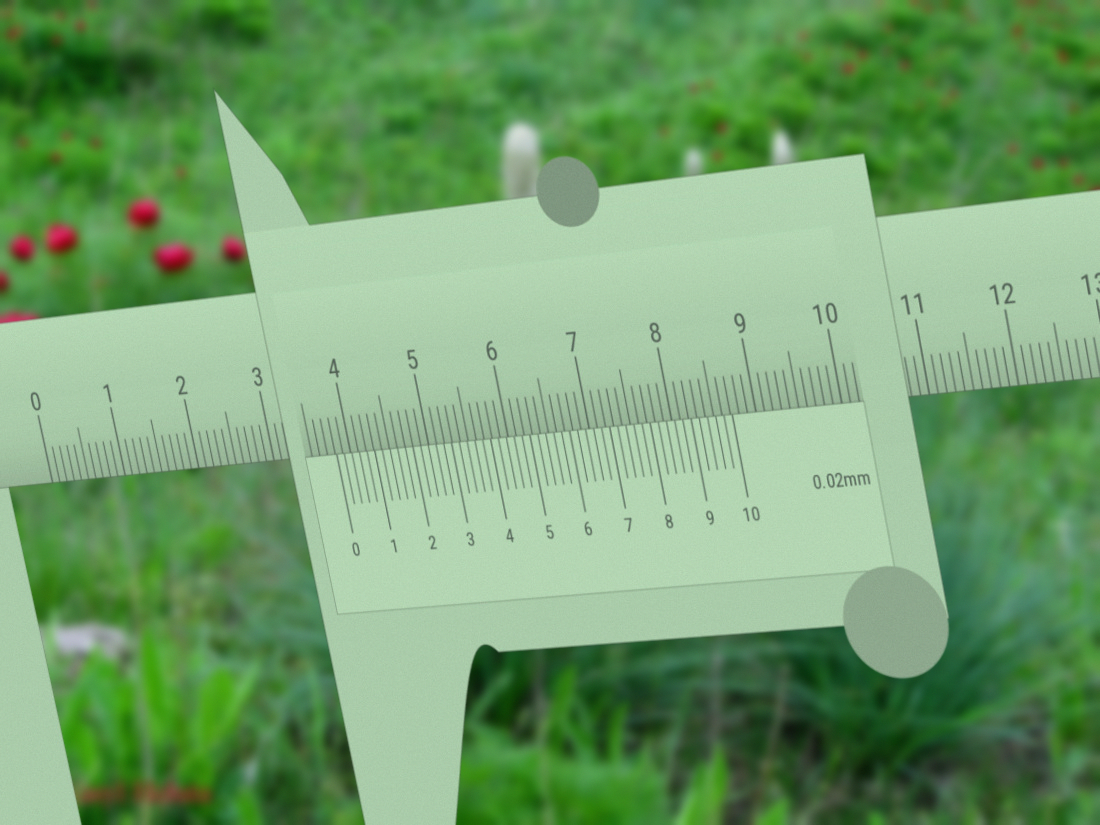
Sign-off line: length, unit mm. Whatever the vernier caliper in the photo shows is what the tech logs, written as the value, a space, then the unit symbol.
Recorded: 38.2 mm
